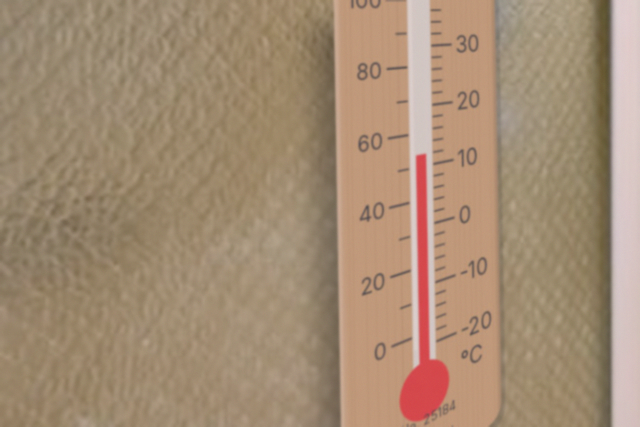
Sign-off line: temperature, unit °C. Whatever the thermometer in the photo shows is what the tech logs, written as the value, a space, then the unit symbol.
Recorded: 12 °C
